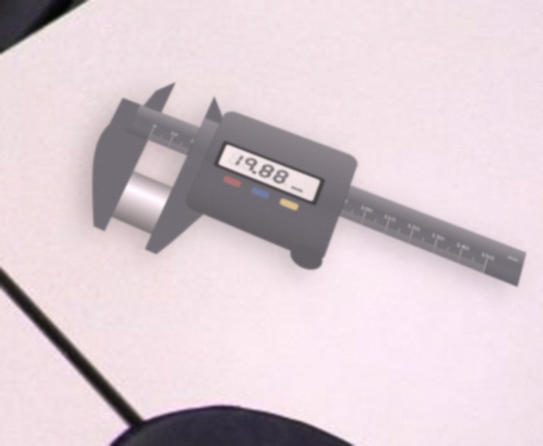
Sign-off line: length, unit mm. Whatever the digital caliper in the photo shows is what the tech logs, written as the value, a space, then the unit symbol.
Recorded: 19.88 mm
